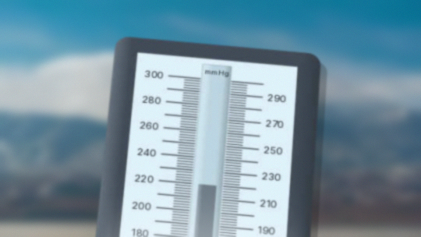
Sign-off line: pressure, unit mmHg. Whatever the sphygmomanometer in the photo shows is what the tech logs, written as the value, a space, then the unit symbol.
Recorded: 220 mmHg
